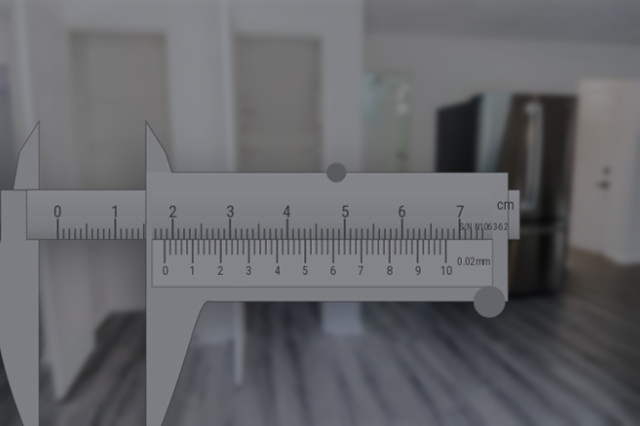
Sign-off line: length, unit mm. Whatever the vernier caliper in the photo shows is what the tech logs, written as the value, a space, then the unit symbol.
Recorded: 18.6 mm
